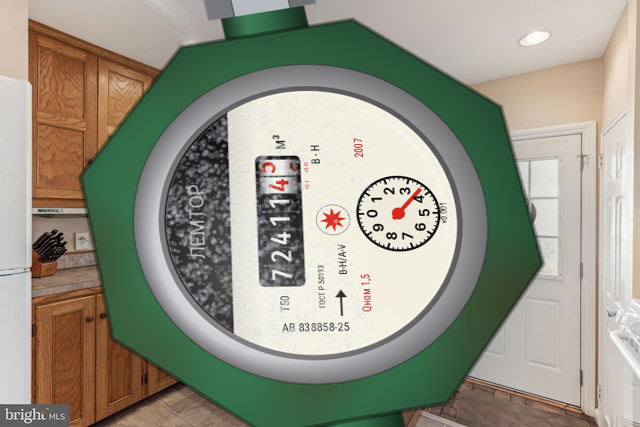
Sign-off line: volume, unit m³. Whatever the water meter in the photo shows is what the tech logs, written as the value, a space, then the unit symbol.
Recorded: 72411.453 m³
